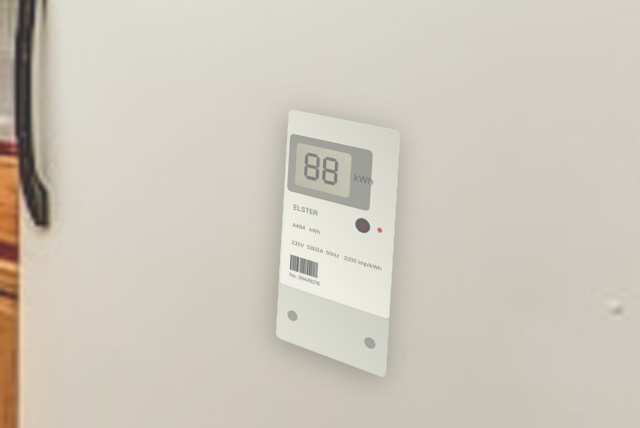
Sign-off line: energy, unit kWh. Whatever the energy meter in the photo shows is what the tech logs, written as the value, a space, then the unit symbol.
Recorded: 88 kWh
